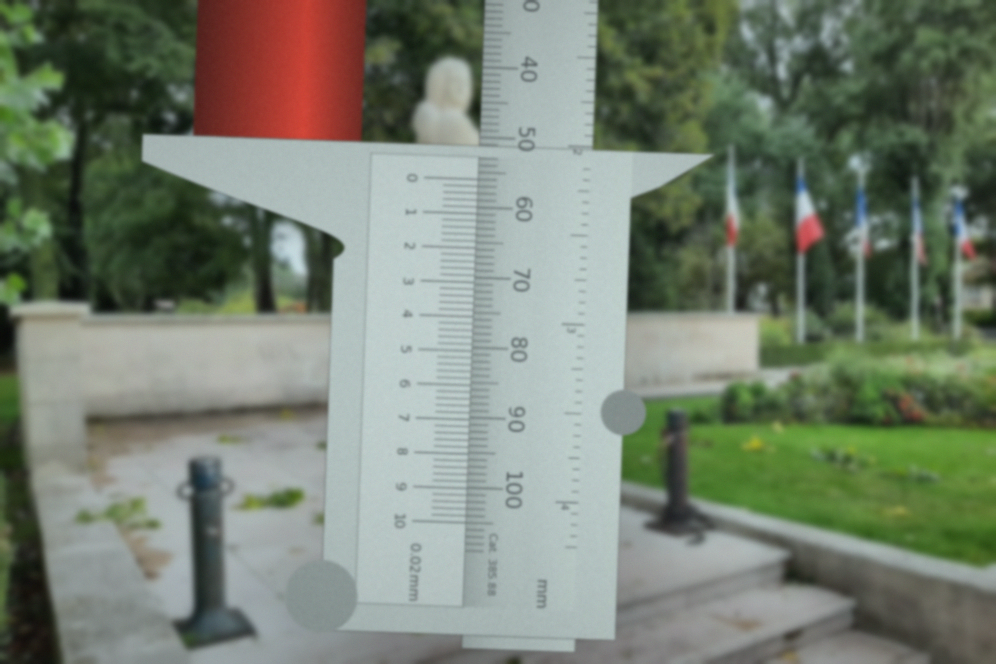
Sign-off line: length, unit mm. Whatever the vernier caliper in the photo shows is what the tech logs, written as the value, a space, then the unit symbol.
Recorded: 56.0 mm
